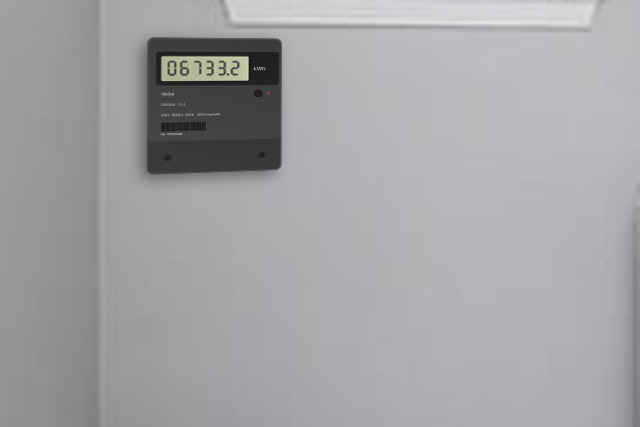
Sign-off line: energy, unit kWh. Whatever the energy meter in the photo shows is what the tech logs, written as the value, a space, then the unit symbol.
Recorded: 6733.2 kWh
